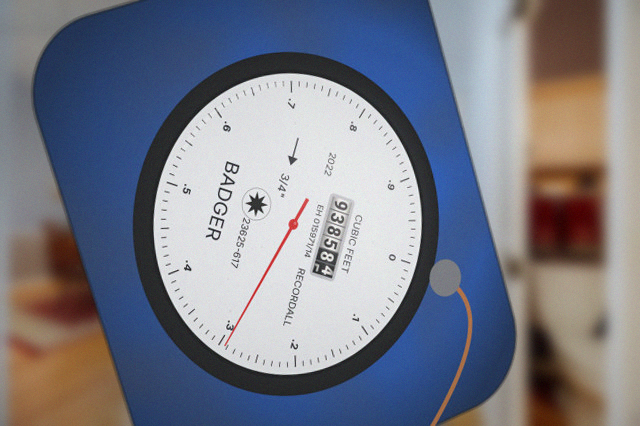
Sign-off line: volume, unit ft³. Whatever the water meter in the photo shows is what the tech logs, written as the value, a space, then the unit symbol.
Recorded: 938584.29 ft³
